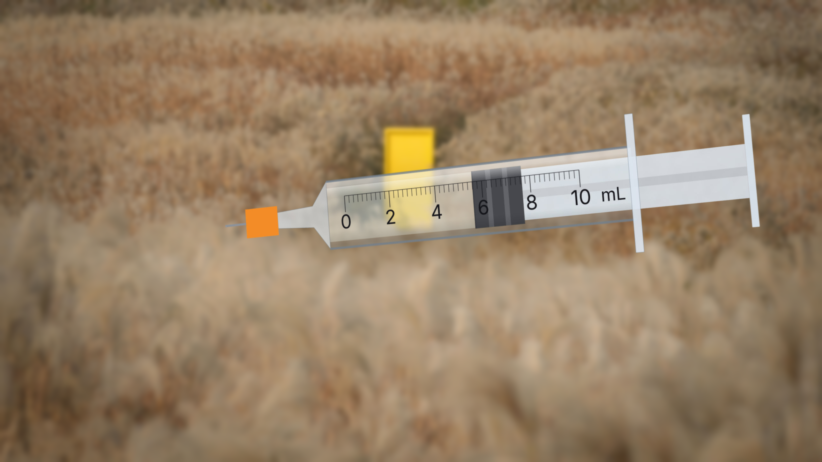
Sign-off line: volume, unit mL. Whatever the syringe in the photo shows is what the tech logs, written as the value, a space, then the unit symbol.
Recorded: 5.6 mL
